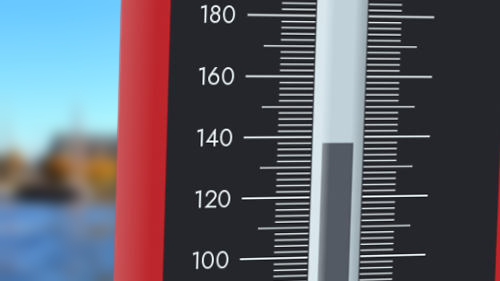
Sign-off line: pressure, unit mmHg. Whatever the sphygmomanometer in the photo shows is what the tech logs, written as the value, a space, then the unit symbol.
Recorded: 138 mmHg
